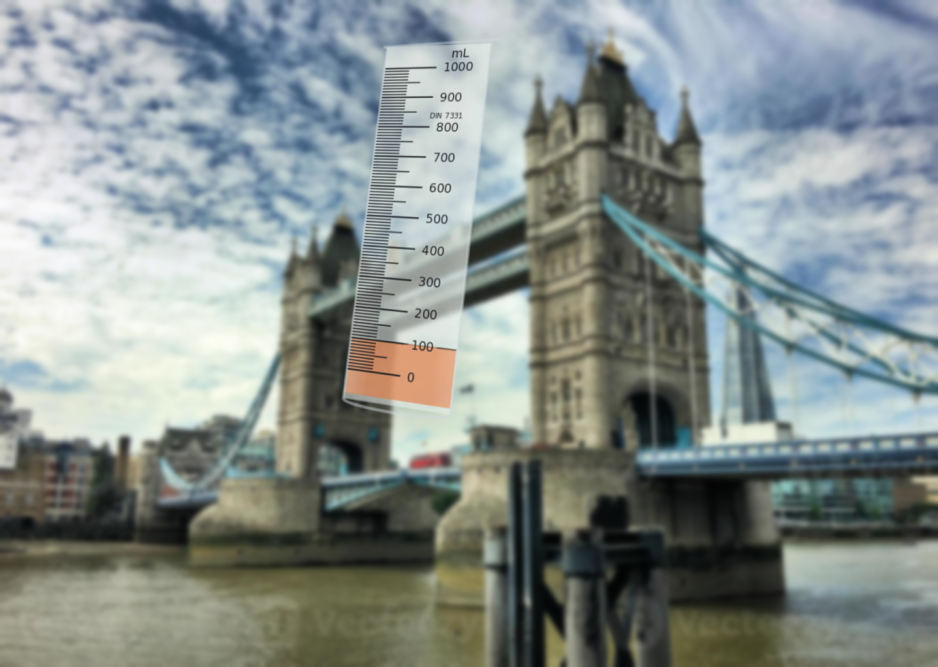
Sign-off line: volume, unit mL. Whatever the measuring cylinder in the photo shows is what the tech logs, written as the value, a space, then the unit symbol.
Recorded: 100 mL
